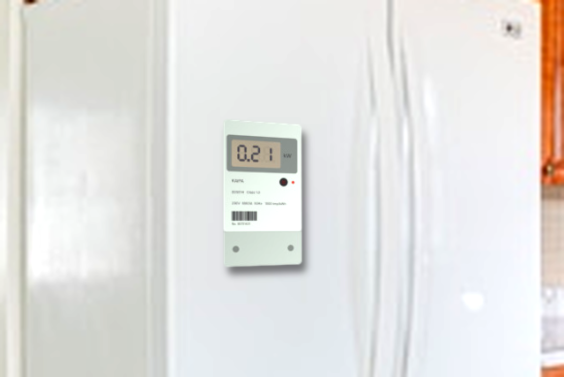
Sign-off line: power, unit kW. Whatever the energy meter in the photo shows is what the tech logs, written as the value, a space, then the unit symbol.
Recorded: 0.21 kW
